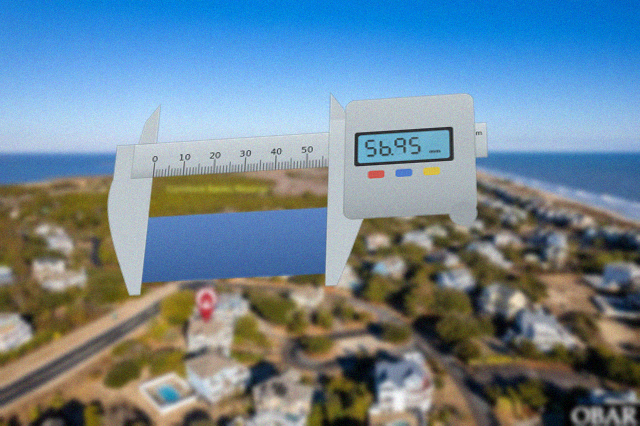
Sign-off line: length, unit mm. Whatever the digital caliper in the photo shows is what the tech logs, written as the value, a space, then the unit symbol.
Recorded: 56.95 mm
